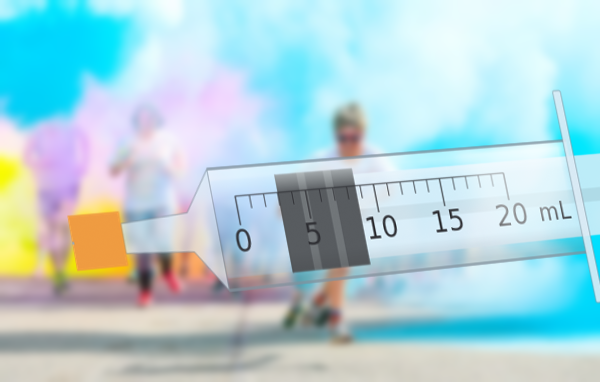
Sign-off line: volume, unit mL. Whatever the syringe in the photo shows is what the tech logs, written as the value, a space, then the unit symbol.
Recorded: 3 mL
